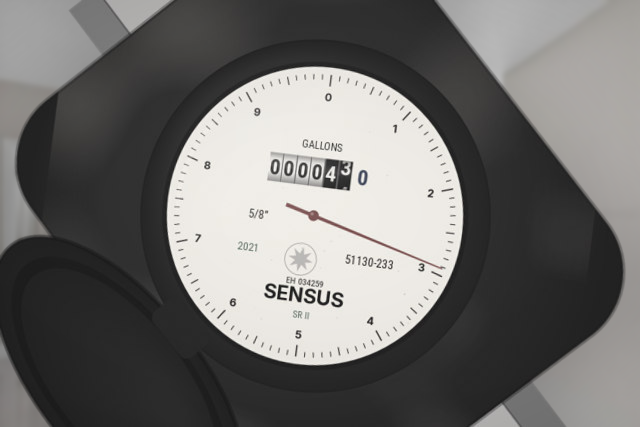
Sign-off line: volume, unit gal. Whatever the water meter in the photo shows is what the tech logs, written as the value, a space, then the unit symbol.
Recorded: 432.9 gal
